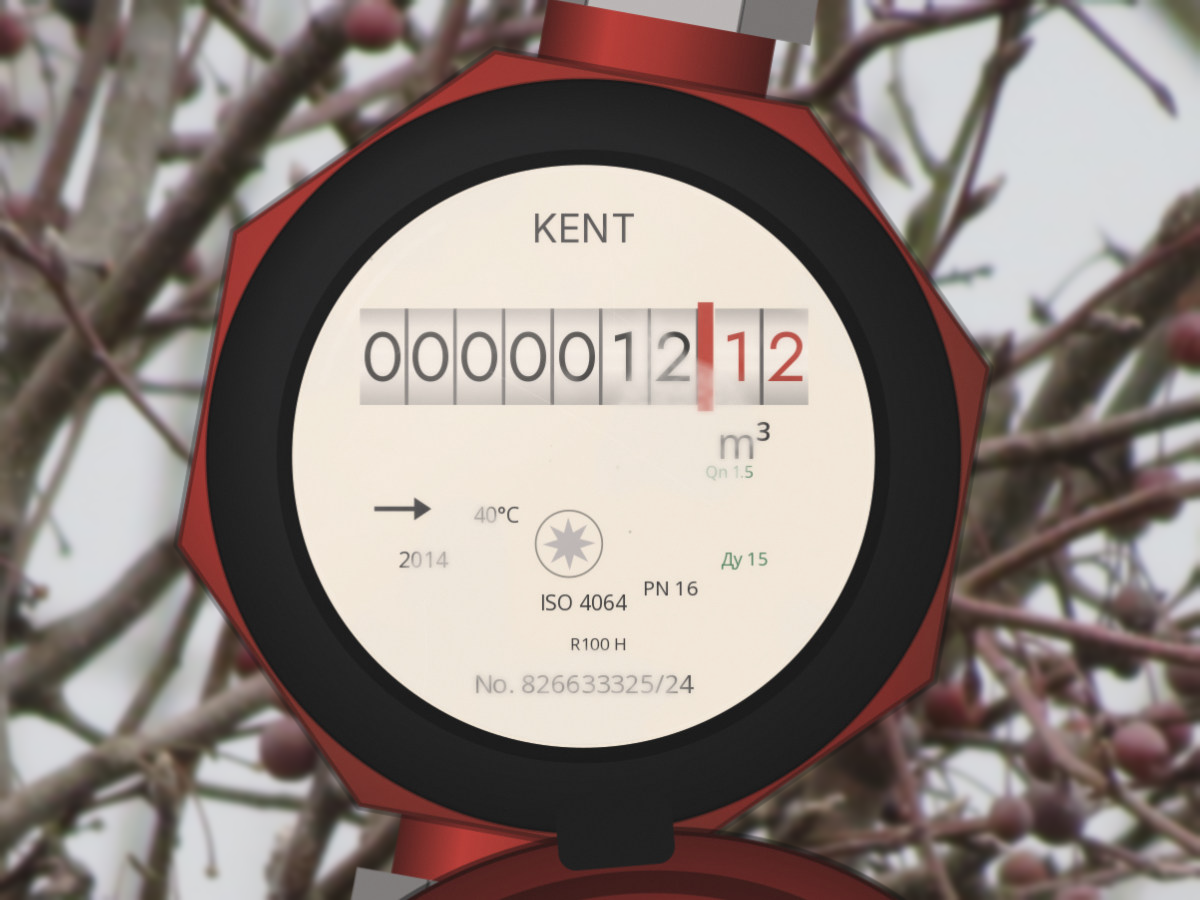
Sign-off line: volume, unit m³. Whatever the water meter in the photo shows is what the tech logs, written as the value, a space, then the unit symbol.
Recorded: 12.12 m³
